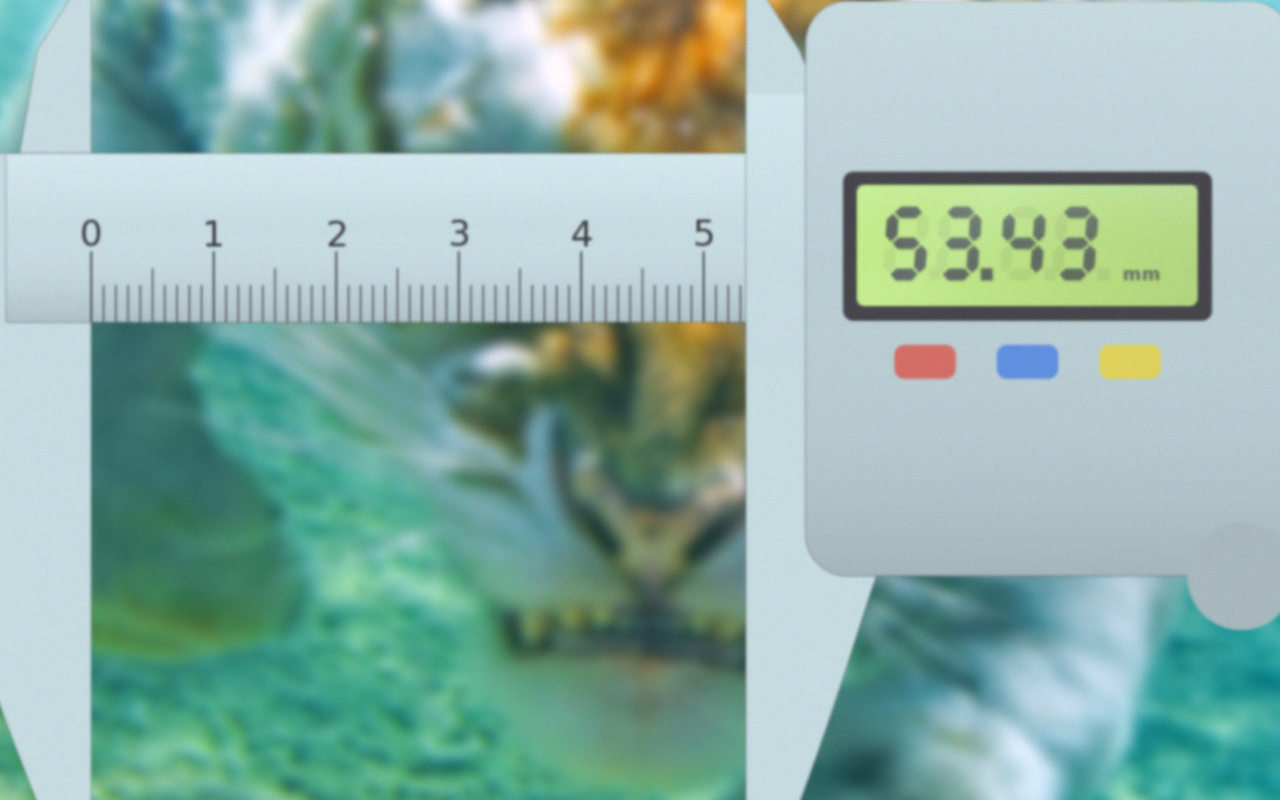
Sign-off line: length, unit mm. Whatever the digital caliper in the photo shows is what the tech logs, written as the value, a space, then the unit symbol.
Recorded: 53.43 mm
